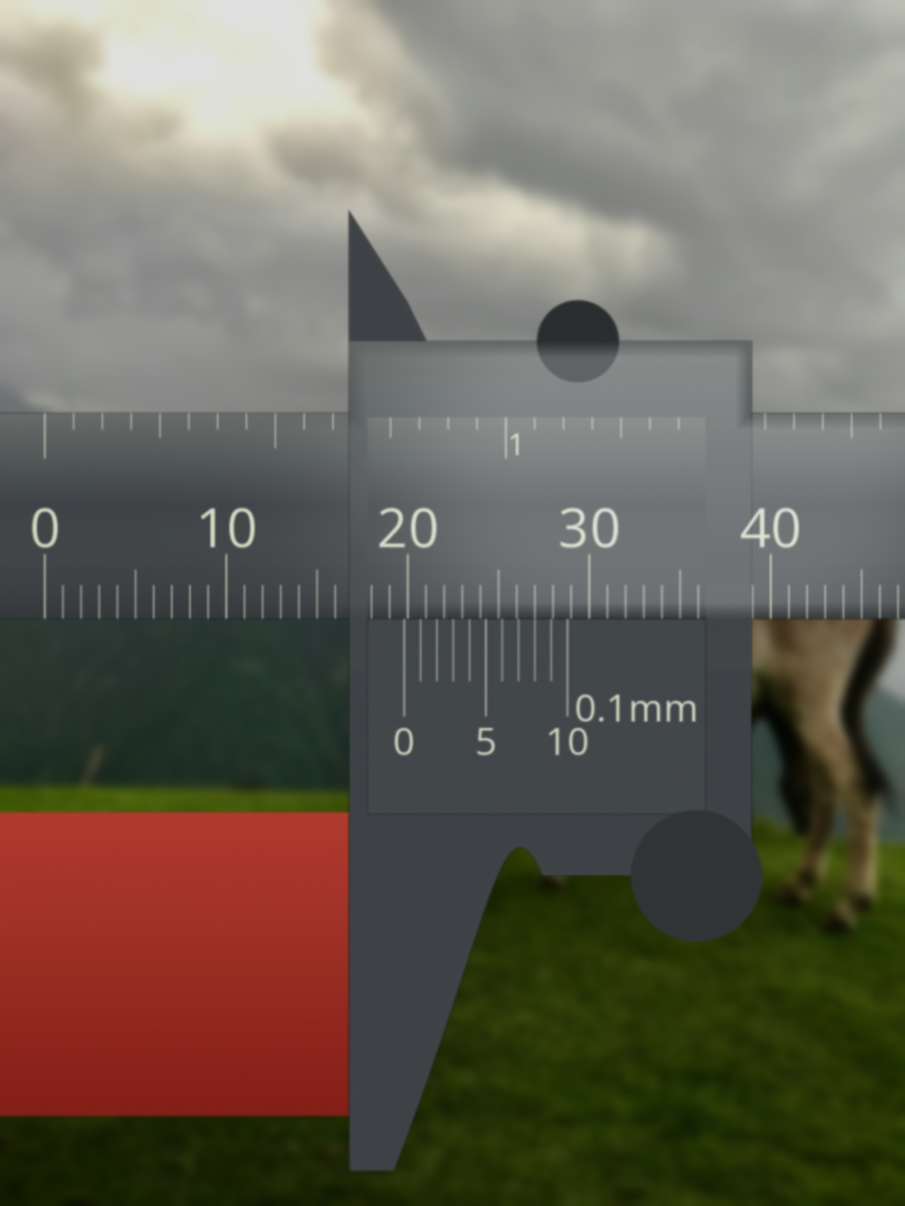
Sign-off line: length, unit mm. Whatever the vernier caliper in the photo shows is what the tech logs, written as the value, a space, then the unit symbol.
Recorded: 19.8 mm
